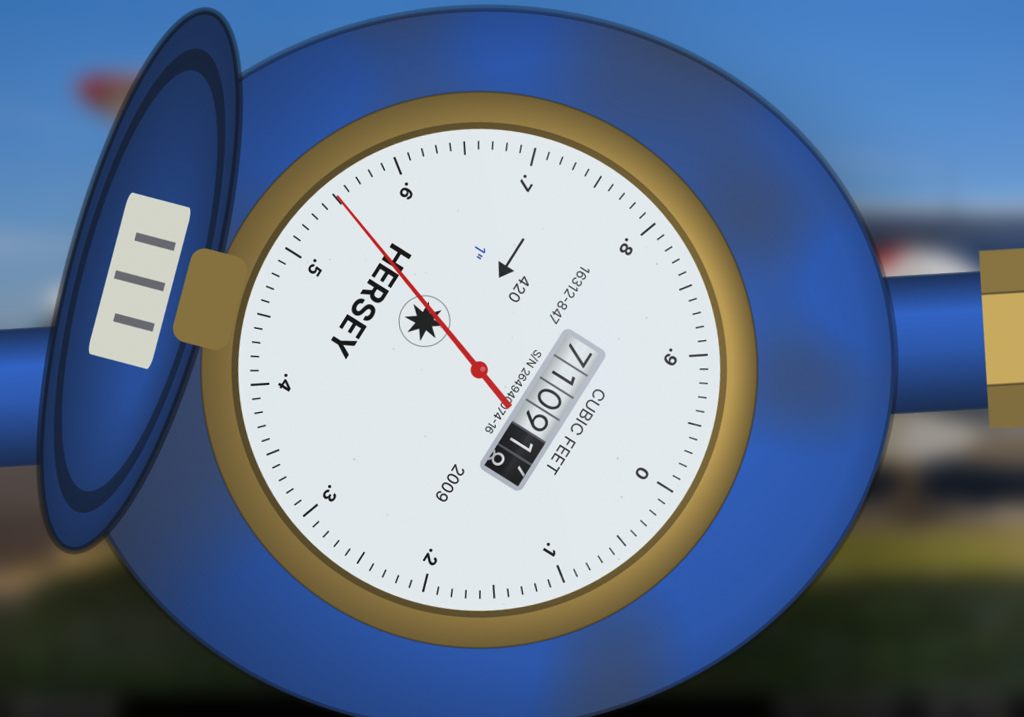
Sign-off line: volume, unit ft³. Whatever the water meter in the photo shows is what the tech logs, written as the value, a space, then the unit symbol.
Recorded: 710917.55 ft³
